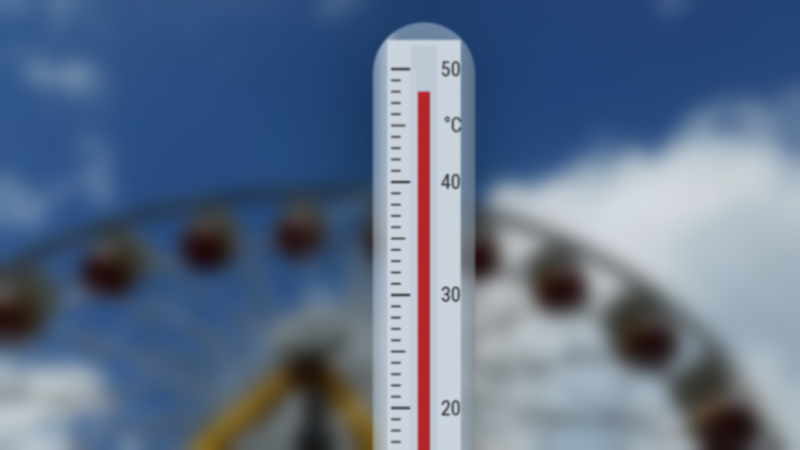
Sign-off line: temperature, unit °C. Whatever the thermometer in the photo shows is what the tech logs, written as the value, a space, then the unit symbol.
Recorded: 48 °C
